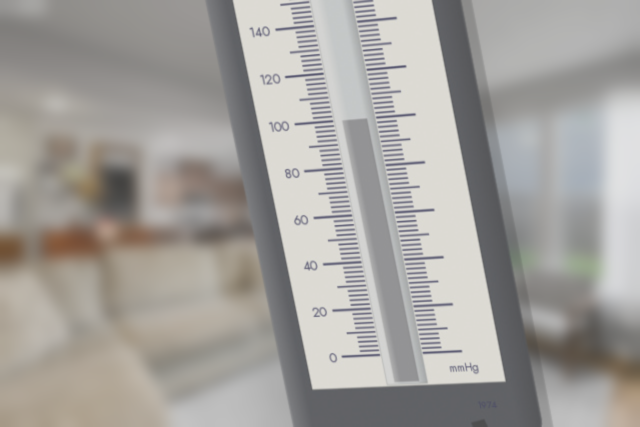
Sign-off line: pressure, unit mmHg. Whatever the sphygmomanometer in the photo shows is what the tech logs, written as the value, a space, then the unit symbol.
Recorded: 100 mmHg
